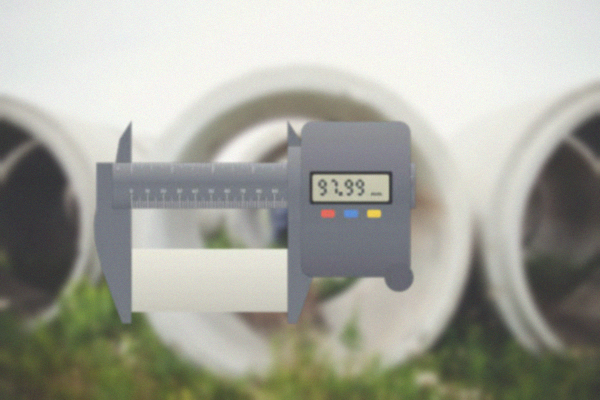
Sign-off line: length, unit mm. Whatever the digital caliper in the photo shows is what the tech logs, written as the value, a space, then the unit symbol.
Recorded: 97.99 mm
